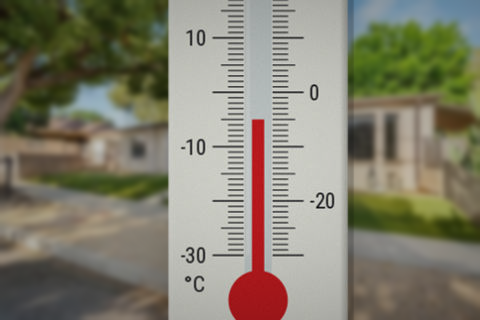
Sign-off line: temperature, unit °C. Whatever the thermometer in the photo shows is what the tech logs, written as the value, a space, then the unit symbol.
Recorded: -5 °C
